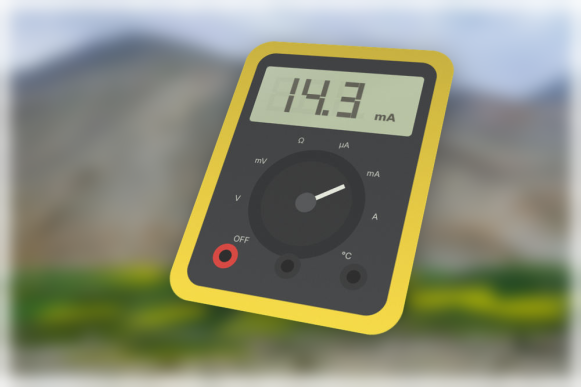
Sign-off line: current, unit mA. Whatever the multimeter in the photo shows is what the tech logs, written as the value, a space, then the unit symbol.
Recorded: 14.3 mA
